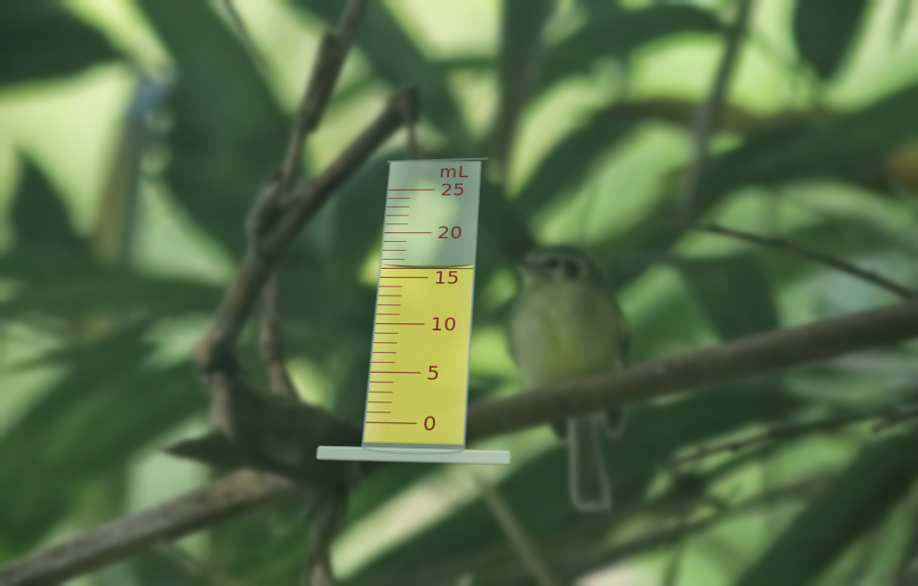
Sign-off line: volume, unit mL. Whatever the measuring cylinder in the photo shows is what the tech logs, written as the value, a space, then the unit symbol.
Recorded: 16 mL
